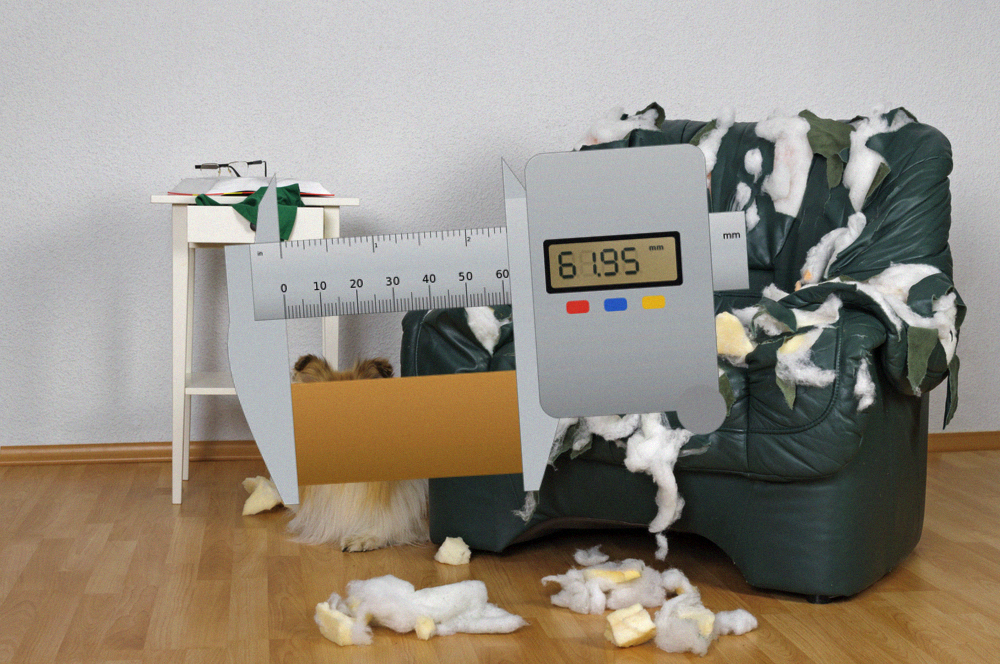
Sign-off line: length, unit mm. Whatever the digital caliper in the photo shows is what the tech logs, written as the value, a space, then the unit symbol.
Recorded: 61.95 mm
